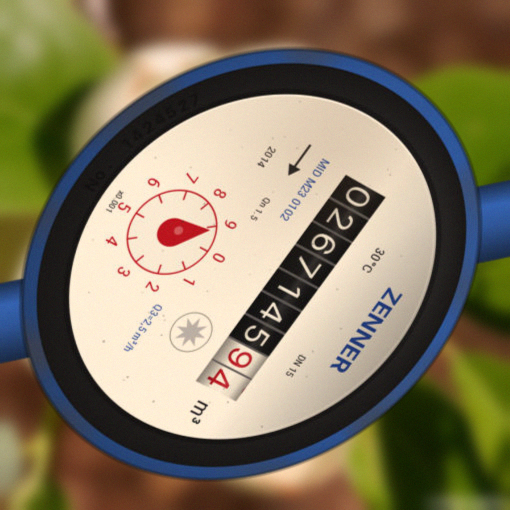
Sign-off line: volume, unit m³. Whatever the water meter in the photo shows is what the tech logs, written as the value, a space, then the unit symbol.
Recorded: 267145.939 m³
